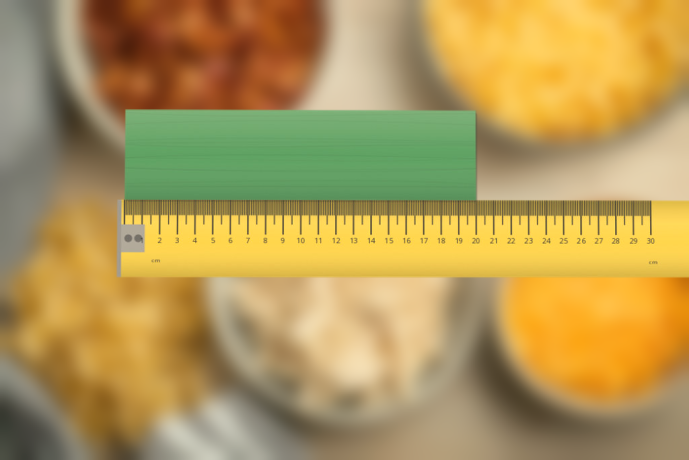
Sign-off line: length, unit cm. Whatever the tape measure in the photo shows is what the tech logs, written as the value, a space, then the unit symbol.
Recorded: 20 cm
